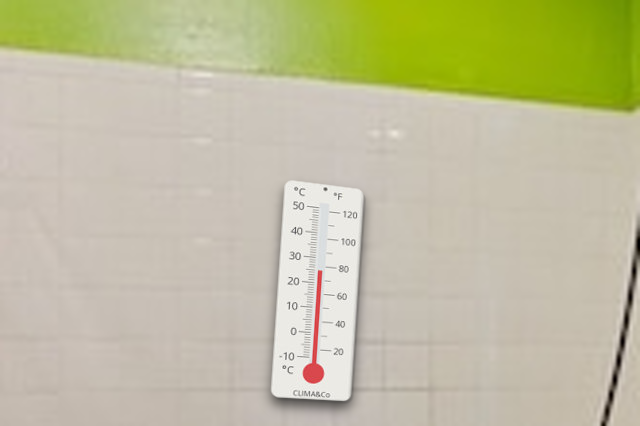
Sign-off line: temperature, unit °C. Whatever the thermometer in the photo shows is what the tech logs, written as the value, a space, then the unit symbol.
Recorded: 25 °C
